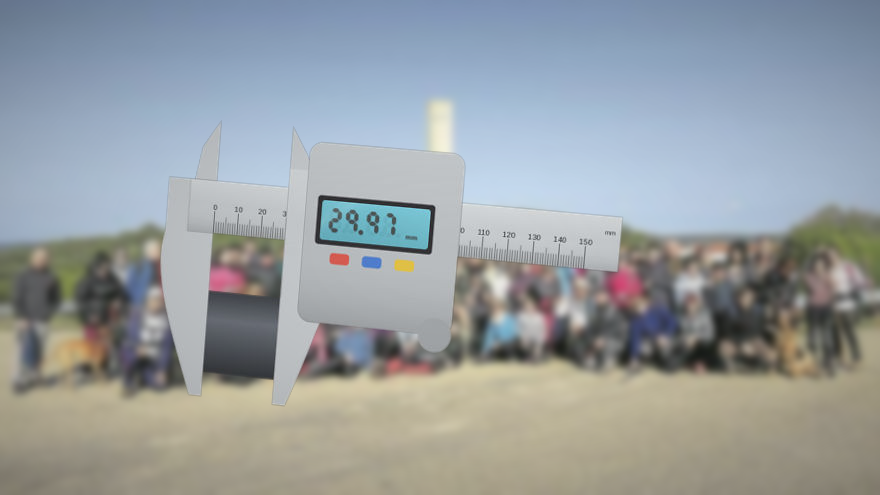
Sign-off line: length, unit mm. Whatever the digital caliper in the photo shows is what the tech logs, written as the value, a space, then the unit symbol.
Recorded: 29.97 mm
